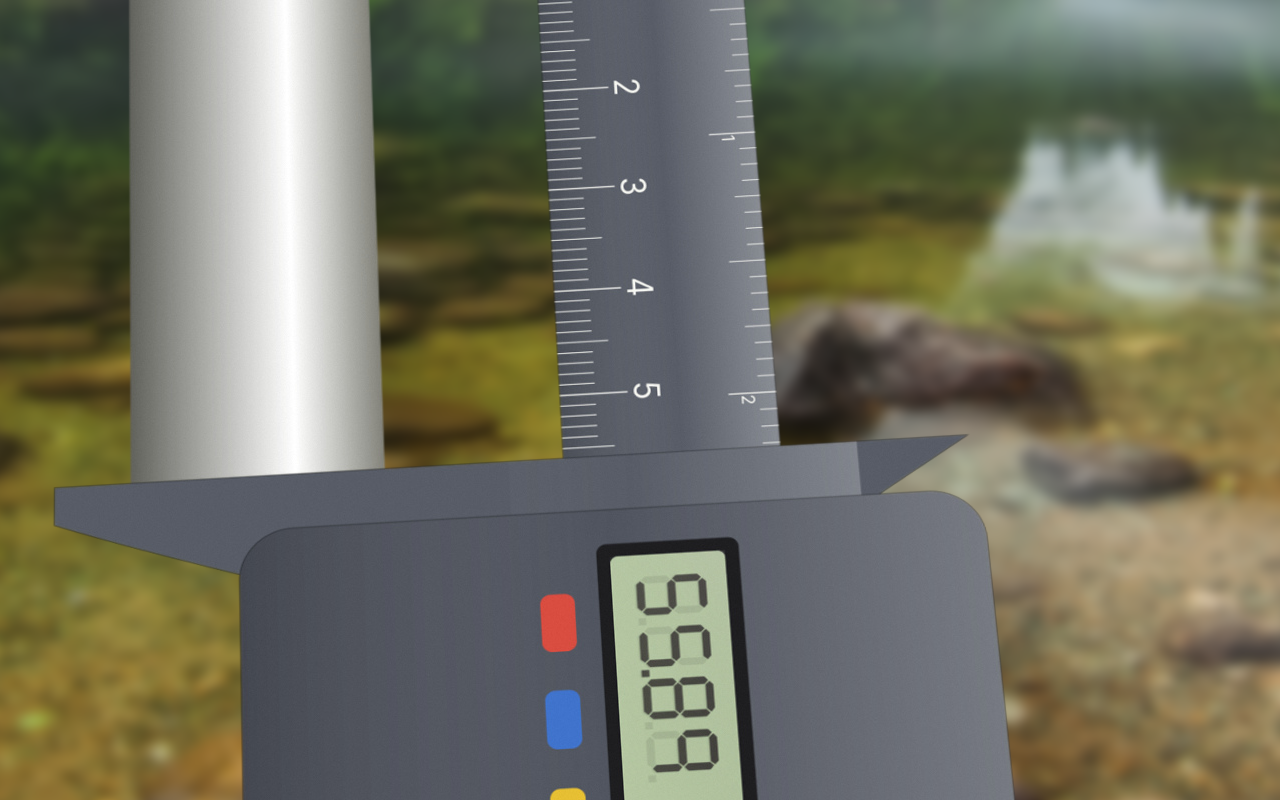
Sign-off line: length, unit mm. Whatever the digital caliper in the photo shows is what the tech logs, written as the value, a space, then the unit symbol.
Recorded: 55.89 mm
